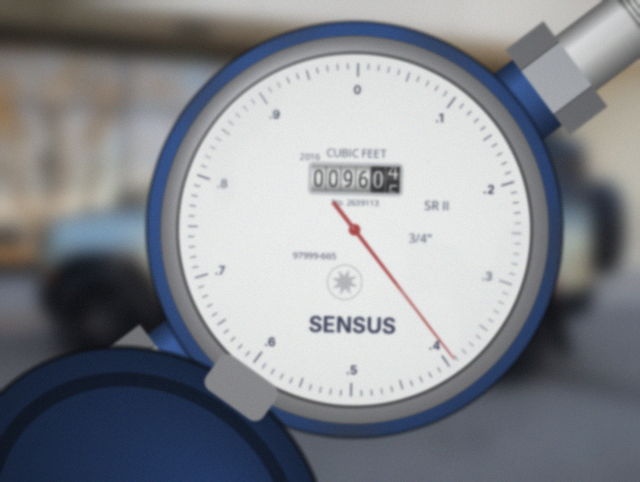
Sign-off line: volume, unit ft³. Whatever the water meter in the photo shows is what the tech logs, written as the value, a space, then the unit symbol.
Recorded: 9604.39 ft³
